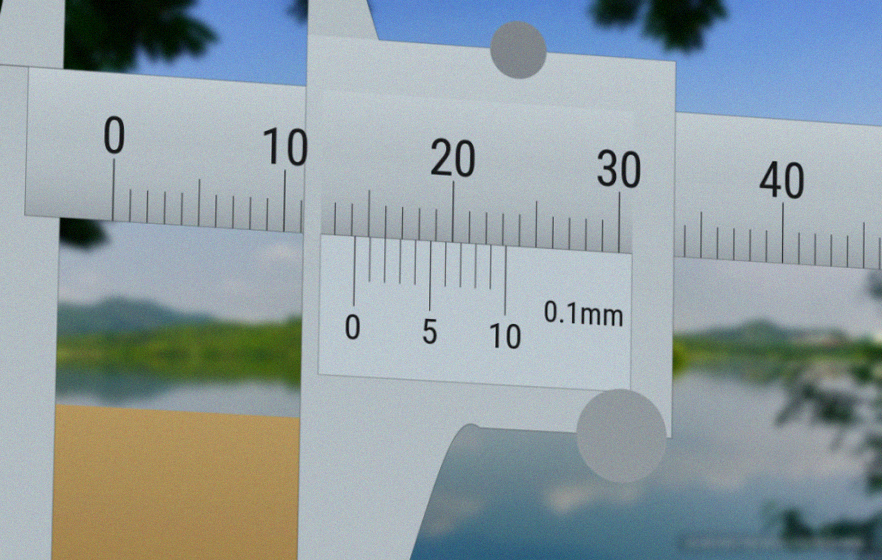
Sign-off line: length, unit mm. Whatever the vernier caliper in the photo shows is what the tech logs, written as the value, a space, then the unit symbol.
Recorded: 14.2 mm
